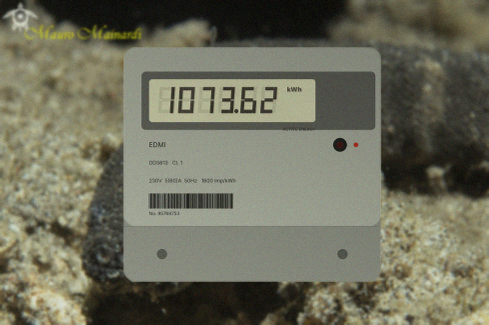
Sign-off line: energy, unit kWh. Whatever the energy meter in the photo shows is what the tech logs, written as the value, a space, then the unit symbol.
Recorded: 1073.62 kWh
